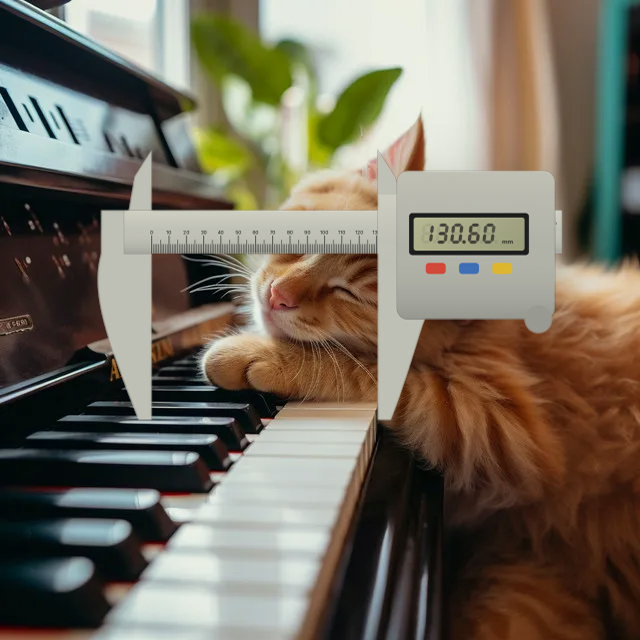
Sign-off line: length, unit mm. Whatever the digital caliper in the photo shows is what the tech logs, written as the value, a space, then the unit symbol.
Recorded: 130.60 mm
